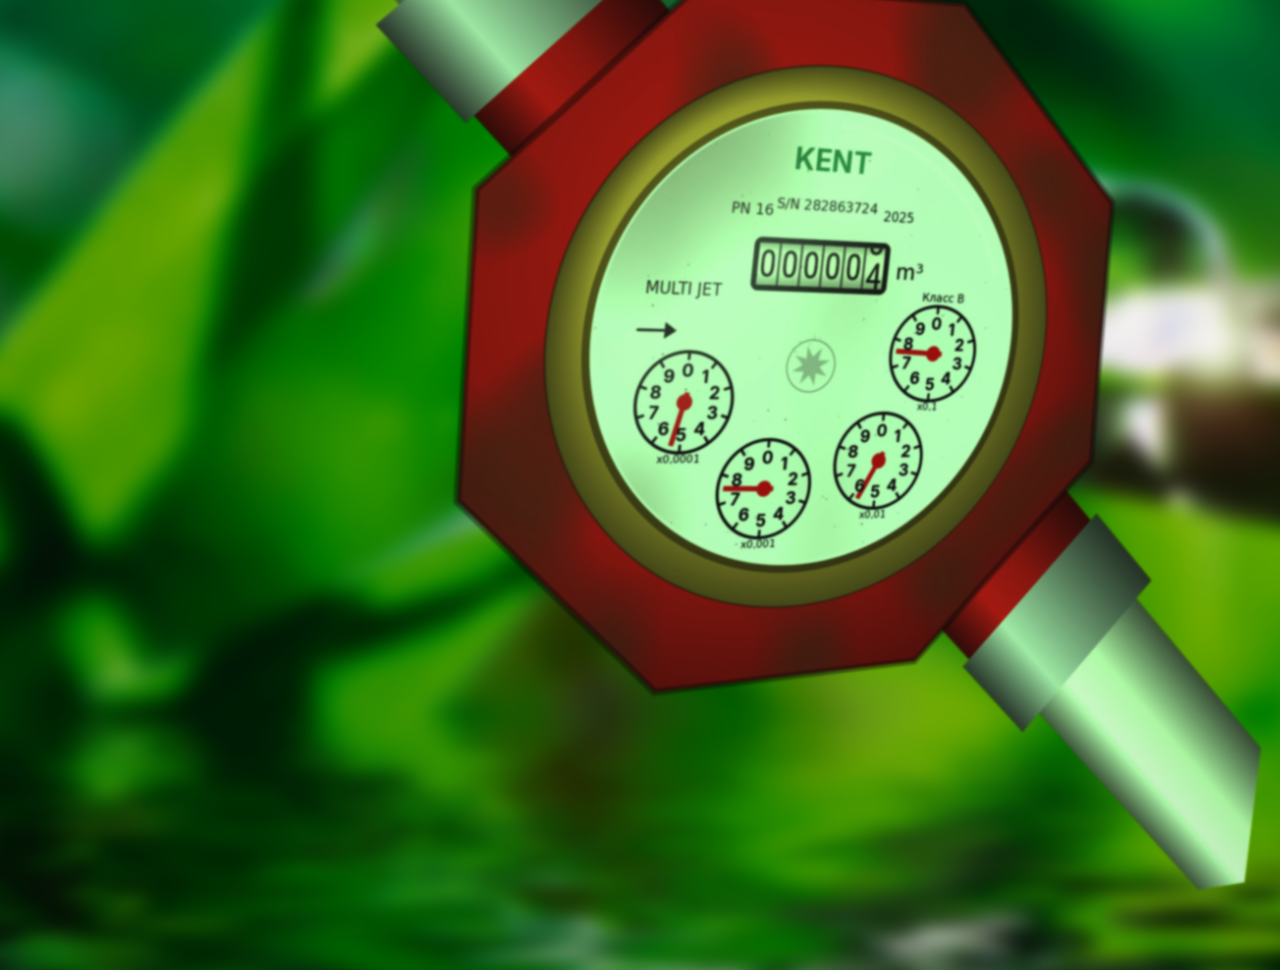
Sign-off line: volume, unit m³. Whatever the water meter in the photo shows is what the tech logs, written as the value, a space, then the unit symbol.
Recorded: 3.7575 m³
